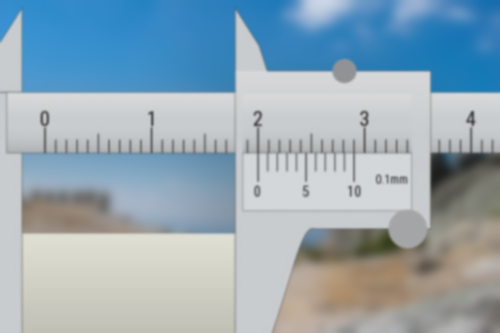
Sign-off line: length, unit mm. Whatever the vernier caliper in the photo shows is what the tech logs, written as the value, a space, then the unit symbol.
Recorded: 20.0 mm
